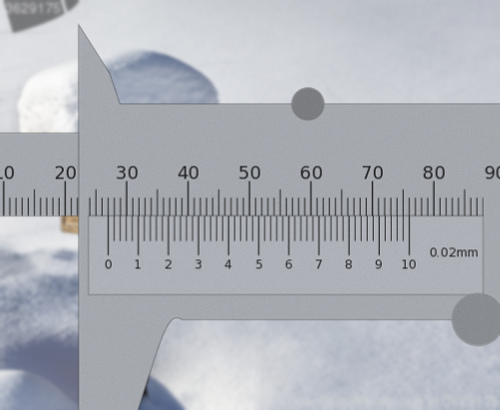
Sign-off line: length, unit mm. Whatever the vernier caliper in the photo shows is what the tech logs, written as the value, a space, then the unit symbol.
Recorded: 27.0 mm
